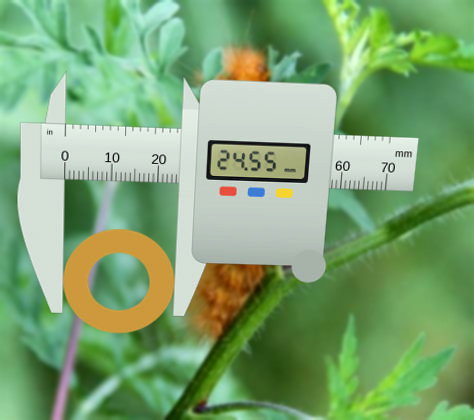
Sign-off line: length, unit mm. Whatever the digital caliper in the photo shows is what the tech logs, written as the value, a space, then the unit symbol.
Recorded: 24.55 mm
